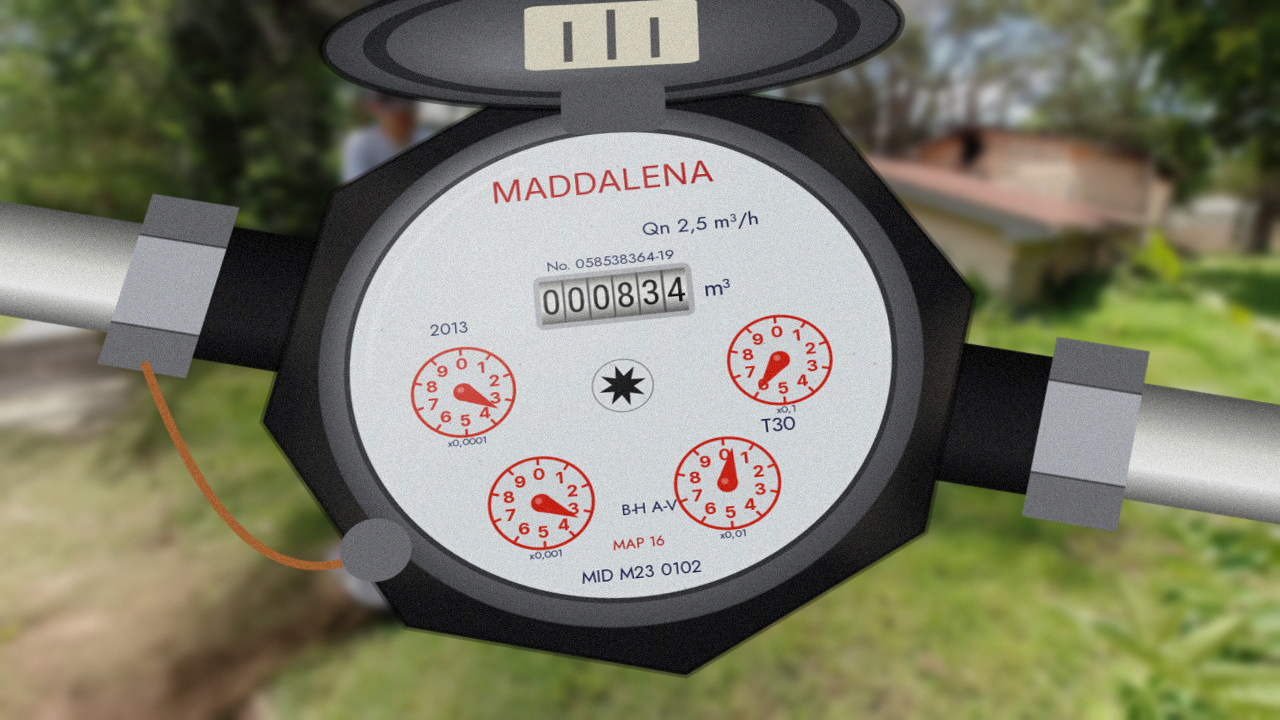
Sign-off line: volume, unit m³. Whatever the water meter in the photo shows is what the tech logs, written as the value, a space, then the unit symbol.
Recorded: 834.6033 m³
